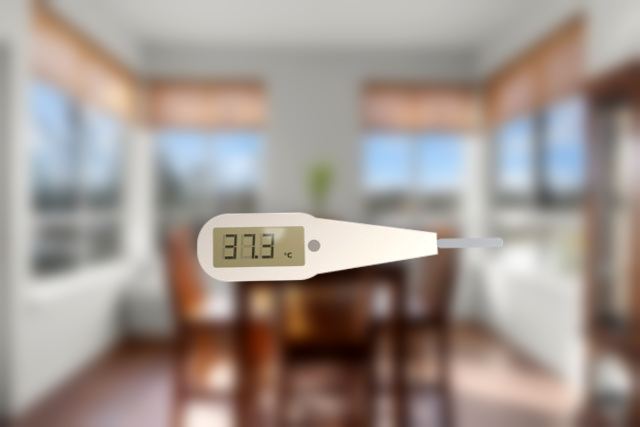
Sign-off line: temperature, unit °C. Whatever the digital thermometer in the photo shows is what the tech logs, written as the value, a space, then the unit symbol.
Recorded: 37.3 °C
